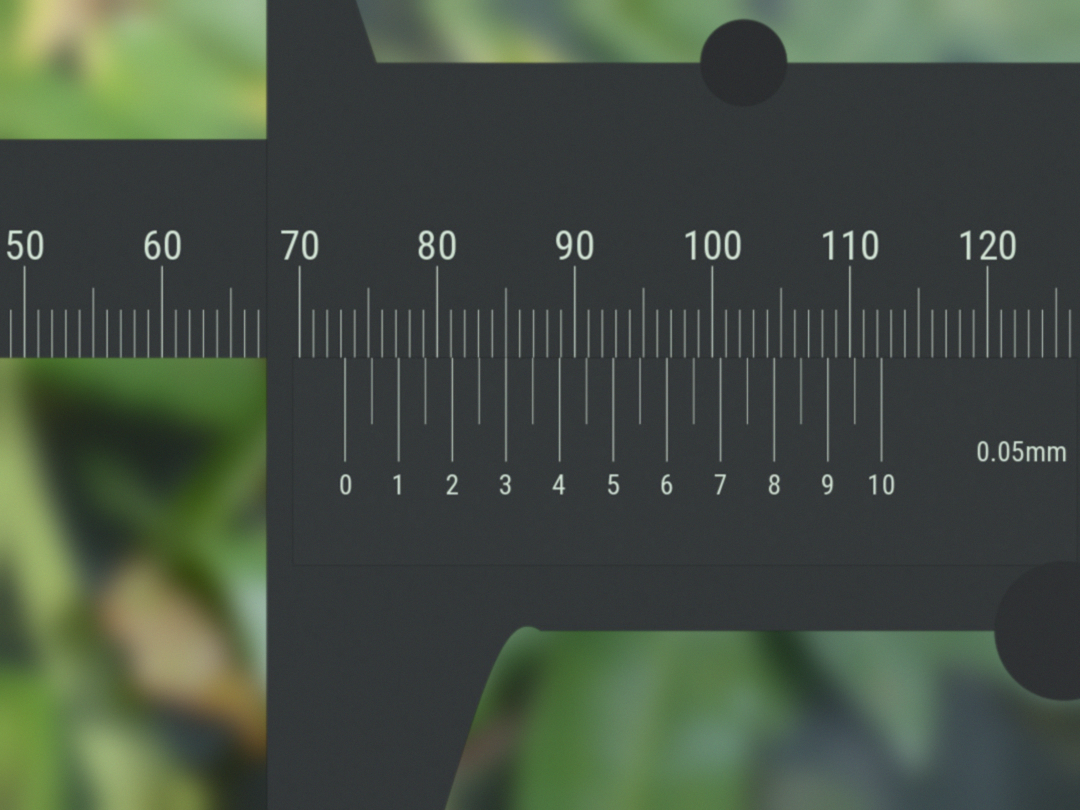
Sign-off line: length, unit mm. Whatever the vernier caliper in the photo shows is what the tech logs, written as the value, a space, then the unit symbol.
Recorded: 73.3 mm
